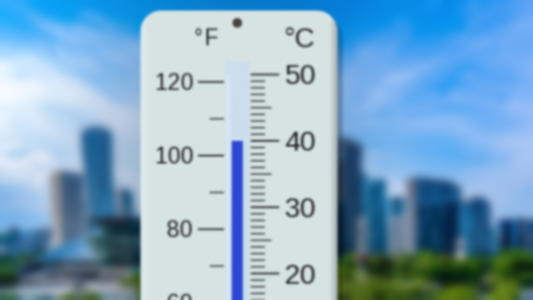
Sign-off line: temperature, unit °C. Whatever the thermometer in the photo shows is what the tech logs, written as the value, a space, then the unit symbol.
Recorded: 40 °C
